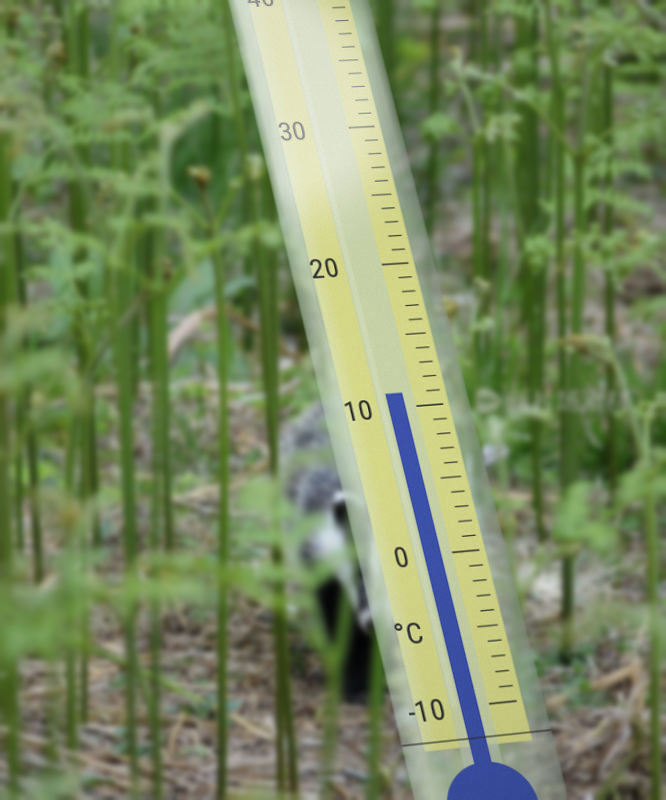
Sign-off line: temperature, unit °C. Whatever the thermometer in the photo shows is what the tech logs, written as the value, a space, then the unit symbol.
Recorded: 11 °C
